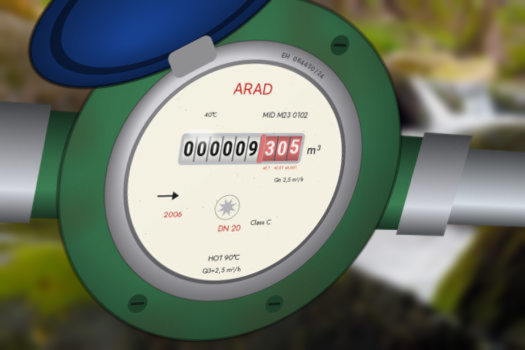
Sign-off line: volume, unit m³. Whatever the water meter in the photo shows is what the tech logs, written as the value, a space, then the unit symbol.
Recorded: 9.305 m³
